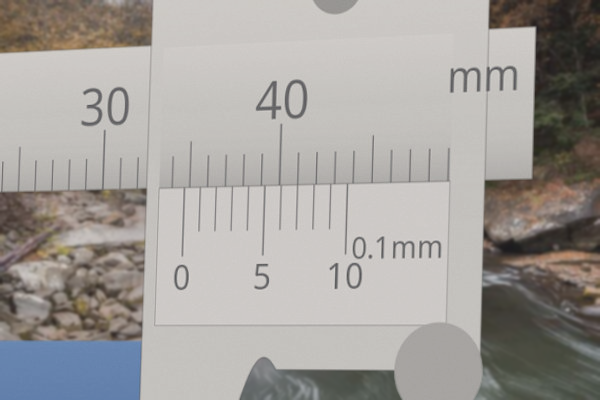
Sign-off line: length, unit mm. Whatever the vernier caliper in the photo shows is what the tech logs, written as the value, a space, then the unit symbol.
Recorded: 34.7 mm
